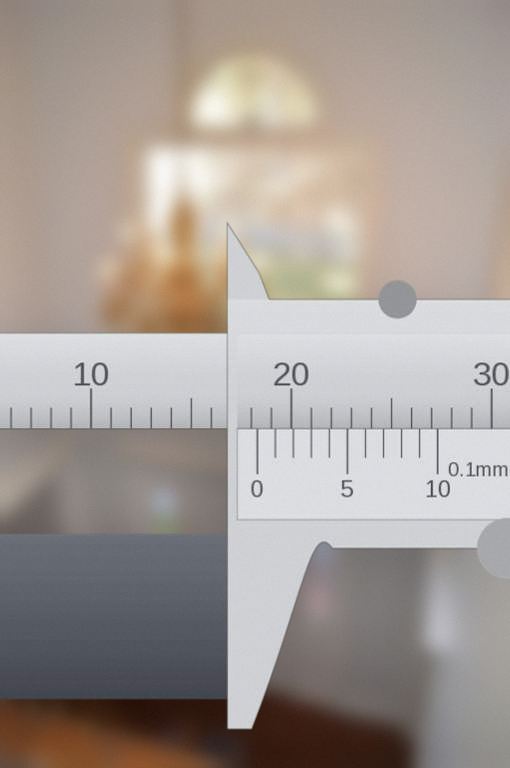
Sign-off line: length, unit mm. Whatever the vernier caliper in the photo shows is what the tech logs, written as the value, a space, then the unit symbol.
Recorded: 18.3 mm
